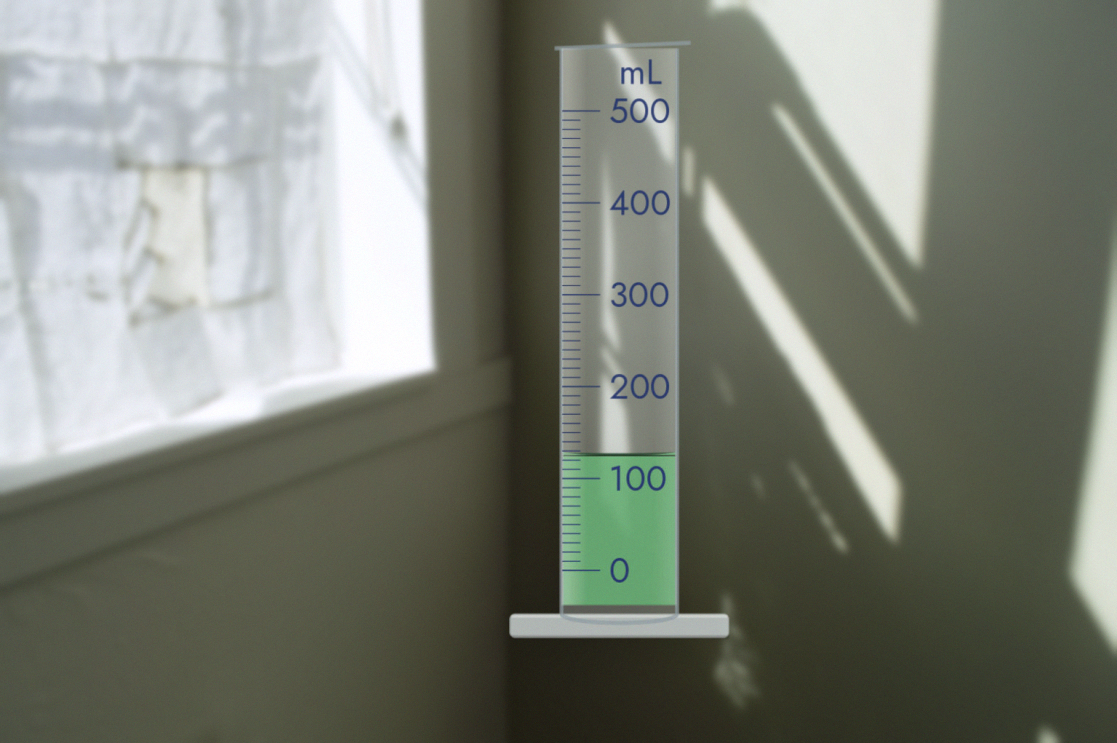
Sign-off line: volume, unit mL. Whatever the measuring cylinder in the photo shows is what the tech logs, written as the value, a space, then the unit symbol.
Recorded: 125 mL
